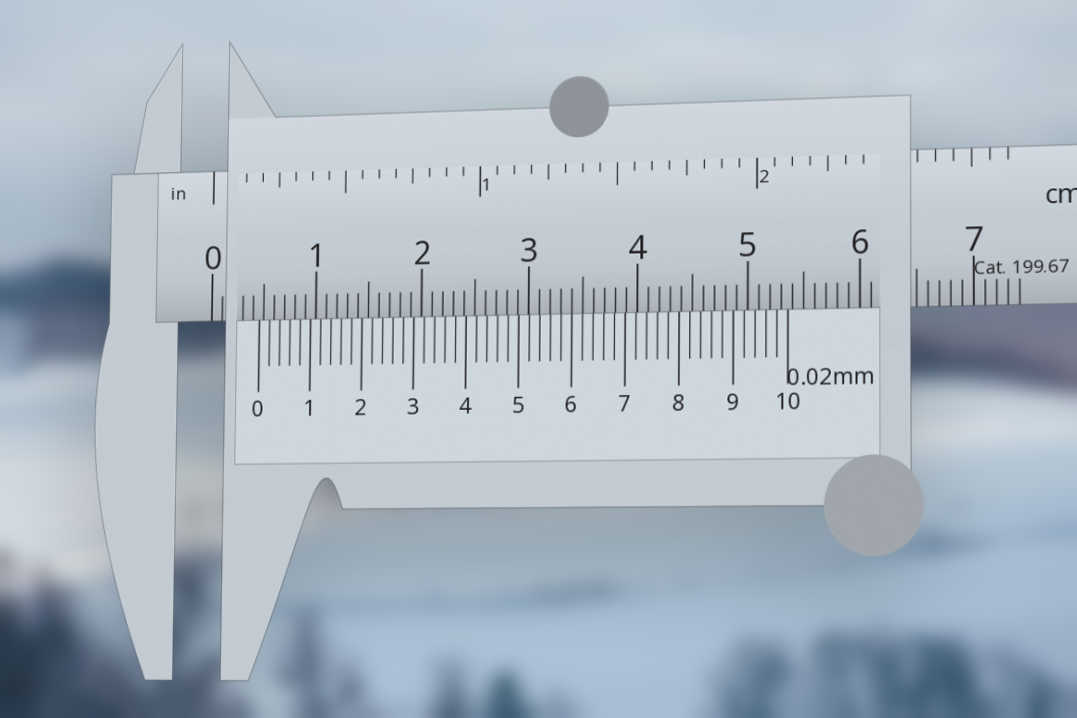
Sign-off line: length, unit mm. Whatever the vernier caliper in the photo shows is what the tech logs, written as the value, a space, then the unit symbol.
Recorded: 4.6 mm
